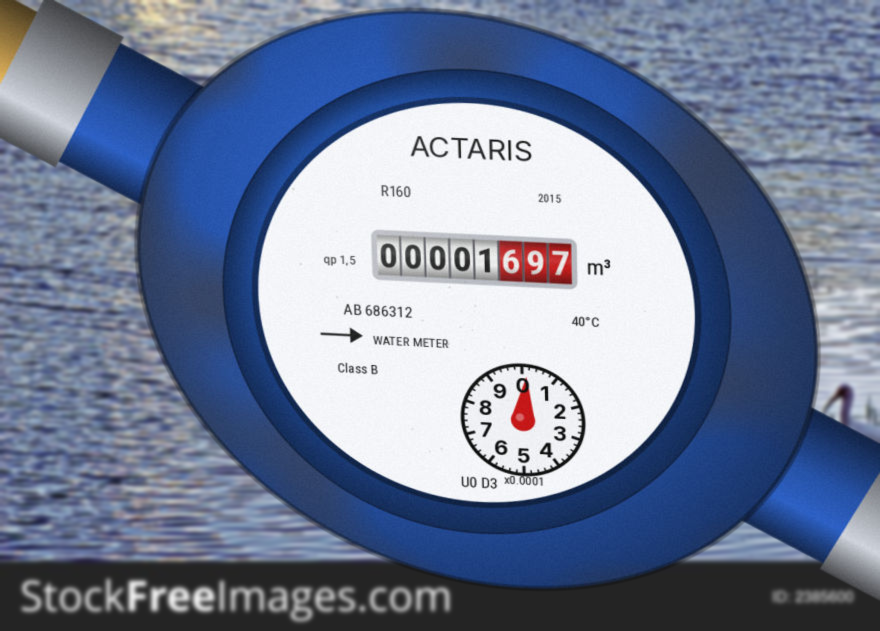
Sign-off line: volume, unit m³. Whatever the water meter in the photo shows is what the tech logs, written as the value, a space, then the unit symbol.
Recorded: 1.6970 m³
